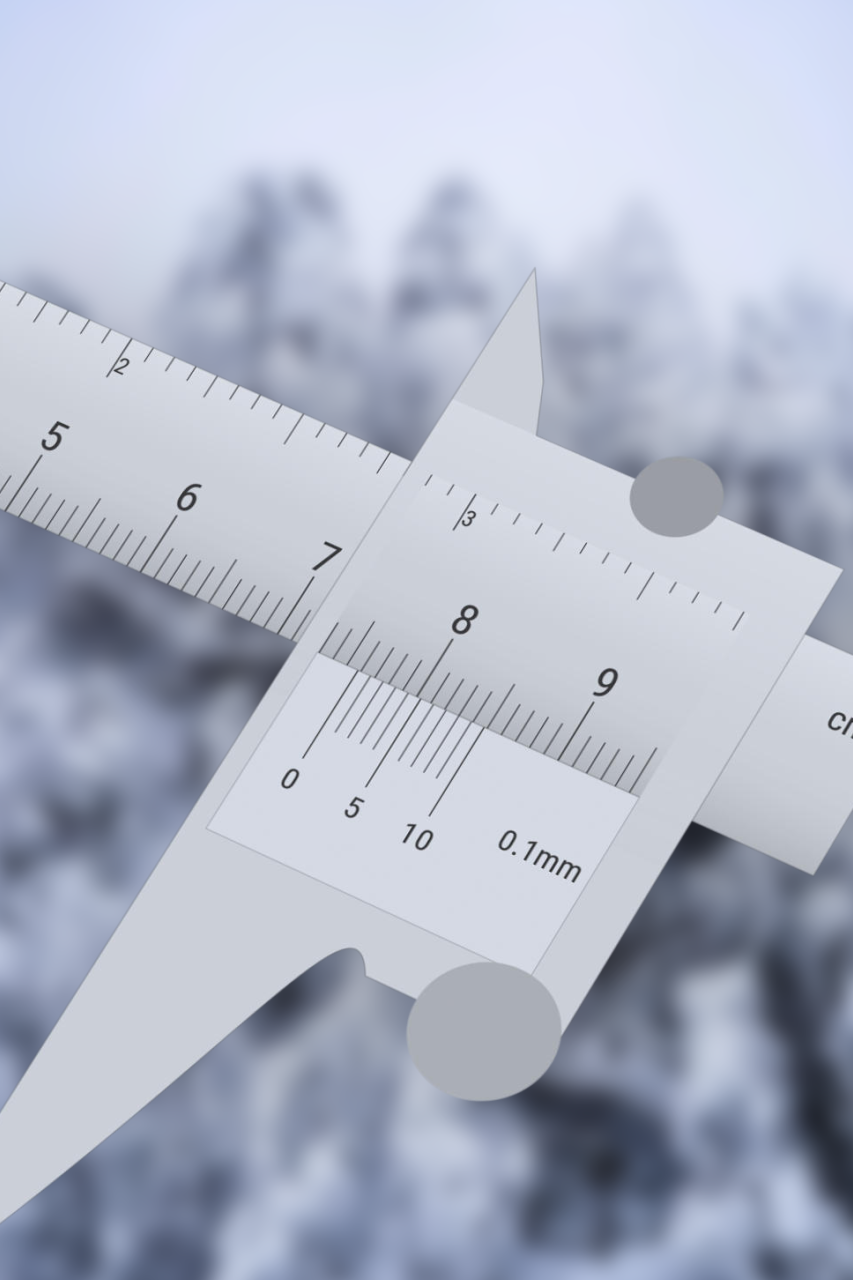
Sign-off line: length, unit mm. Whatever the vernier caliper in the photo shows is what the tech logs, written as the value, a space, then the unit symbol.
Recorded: 75.8 mm
